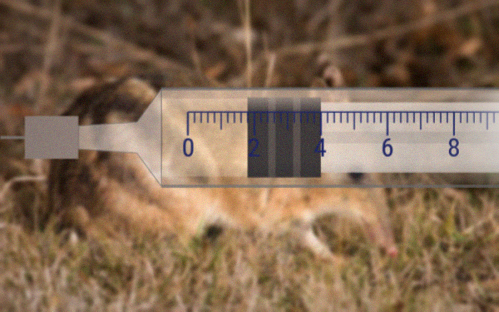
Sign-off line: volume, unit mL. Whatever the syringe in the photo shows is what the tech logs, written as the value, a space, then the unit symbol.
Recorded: 1.8 mL
